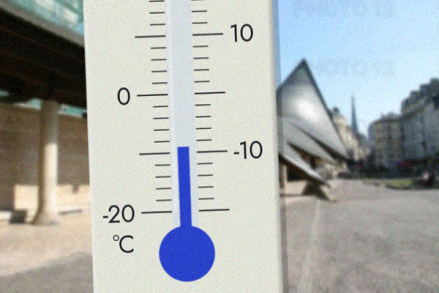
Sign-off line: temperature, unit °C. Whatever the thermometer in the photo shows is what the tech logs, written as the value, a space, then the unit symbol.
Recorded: -9 °C
